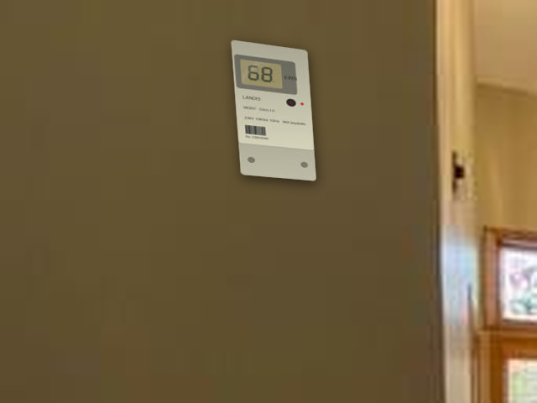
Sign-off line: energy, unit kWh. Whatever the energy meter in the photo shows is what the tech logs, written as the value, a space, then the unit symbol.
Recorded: 68 kWh
